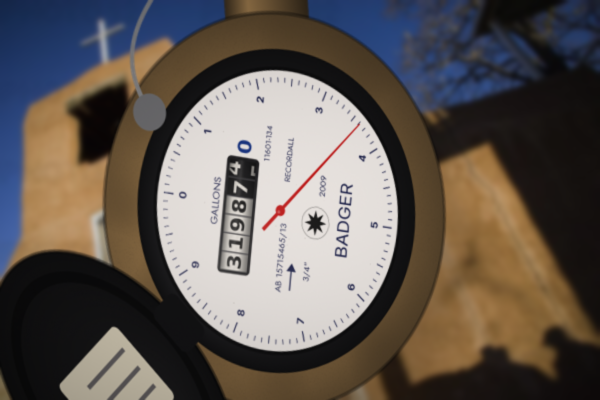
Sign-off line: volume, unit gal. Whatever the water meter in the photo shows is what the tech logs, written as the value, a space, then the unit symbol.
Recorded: 3198743.6 gal
